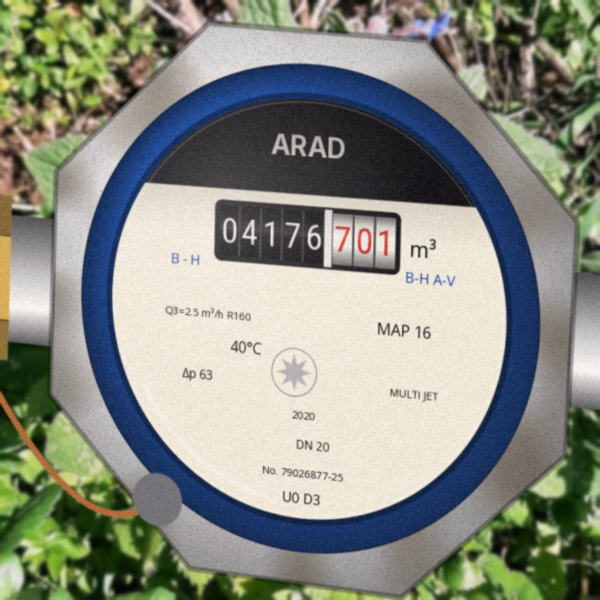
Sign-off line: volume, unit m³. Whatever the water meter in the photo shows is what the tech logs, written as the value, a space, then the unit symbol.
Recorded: 4176.701 m³
